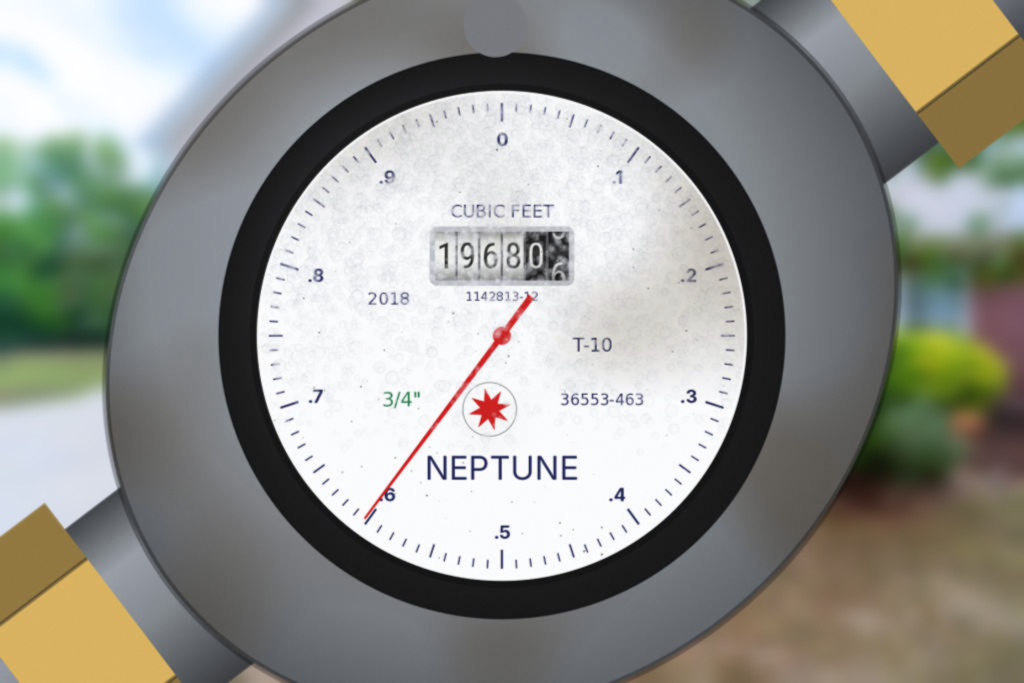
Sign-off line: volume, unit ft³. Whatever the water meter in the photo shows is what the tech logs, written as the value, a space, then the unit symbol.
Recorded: 196805.60 ft³
